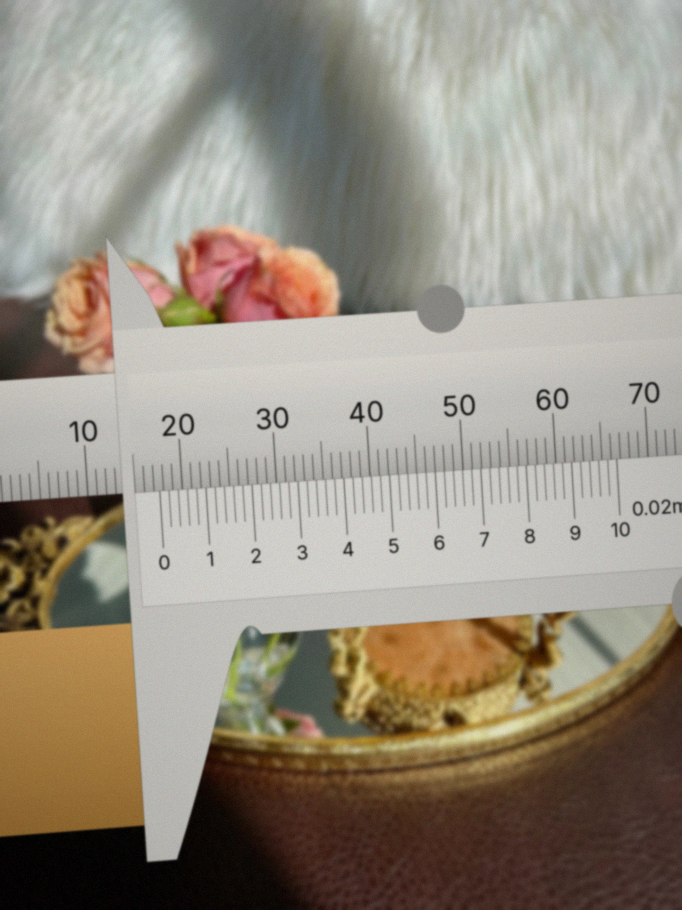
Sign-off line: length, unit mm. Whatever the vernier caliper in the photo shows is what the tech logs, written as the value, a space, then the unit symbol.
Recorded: 17.6 mm
